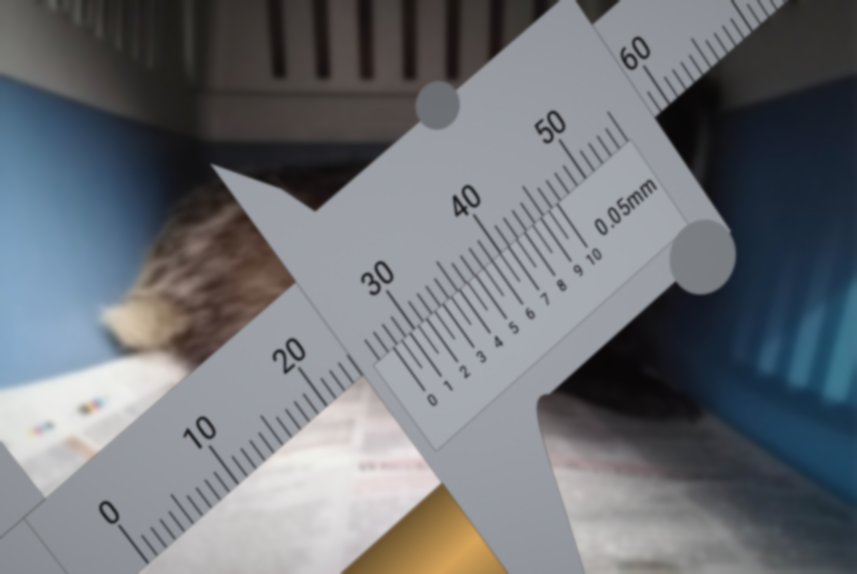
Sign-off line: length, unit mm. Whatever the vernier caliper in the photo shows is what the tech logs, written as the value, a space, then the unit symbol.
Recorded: 27.6 mm
